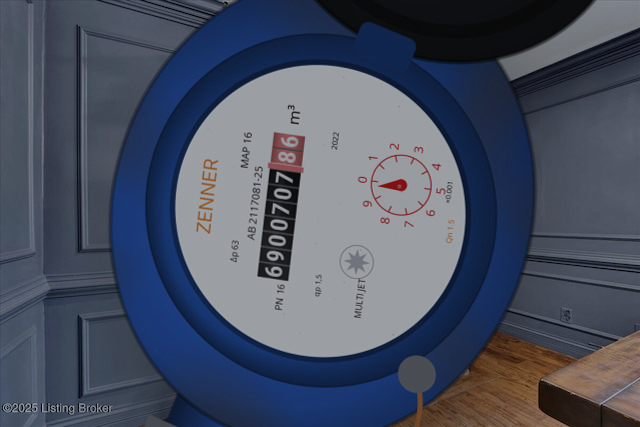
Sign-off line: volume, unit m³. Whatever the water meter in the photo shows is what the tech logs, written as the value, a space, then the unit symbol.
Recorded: 6900707.859 m³
